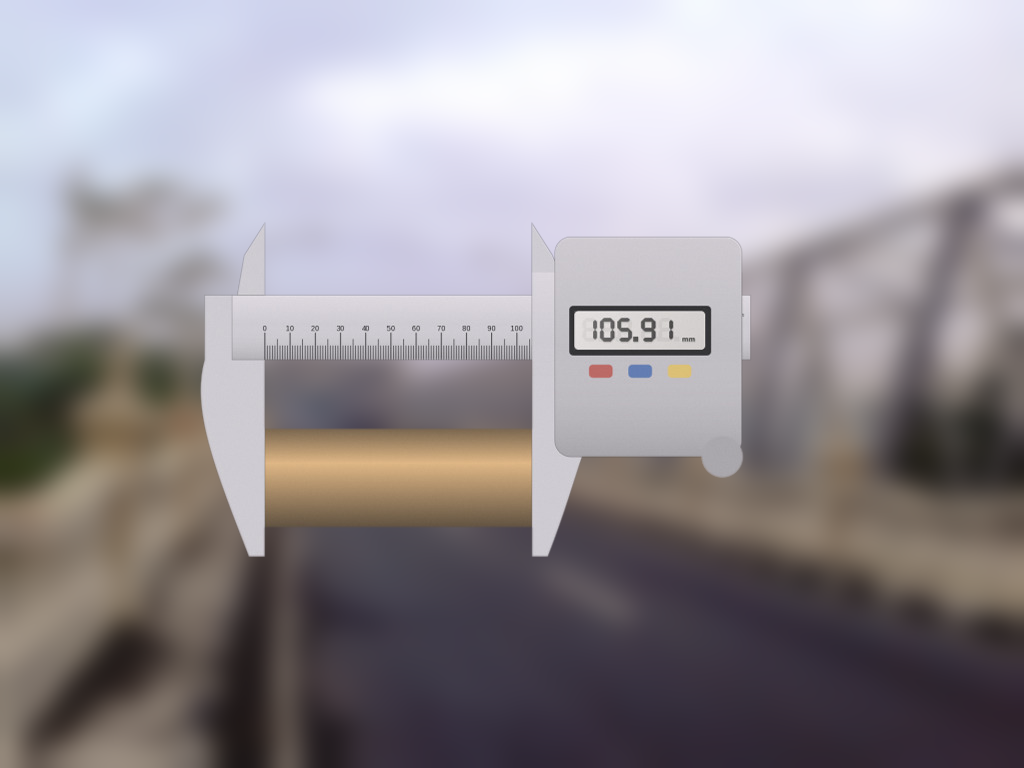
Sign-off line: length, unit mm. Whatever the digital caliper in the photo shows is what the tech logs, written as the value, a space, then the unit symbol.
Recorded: 105.91 mm
